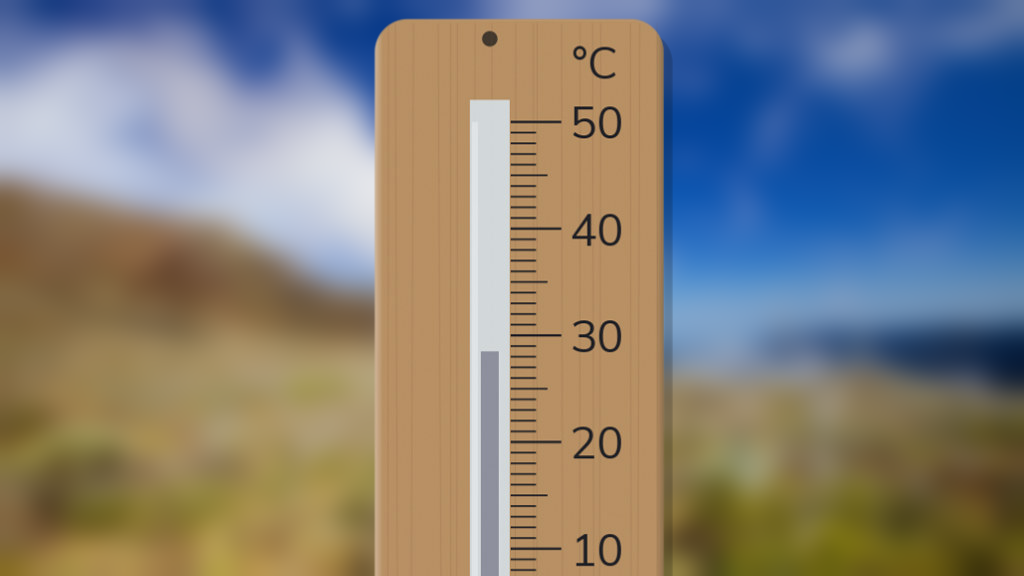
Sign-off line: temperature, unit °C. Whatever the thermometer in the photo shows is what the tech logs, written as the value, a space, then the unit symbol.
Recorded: 28.5 °C
